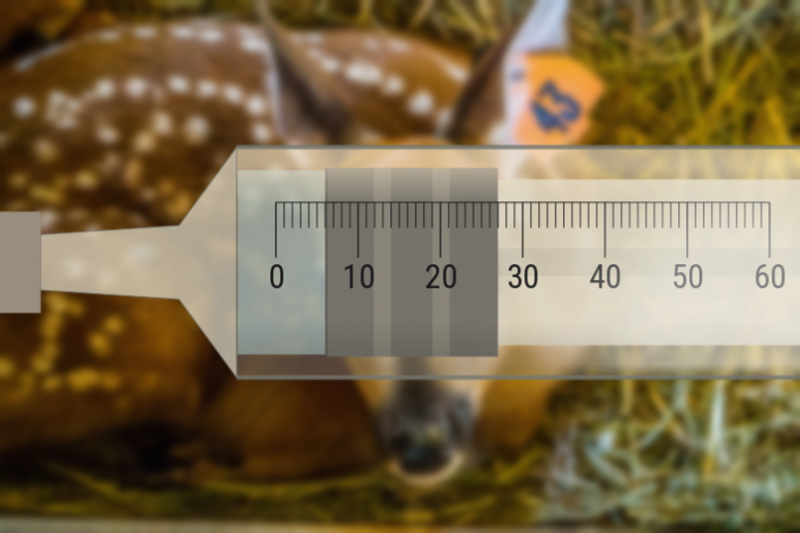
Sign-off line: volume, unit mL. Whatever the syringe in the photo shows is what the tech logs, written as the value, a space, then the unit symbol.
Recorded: 6 mL
